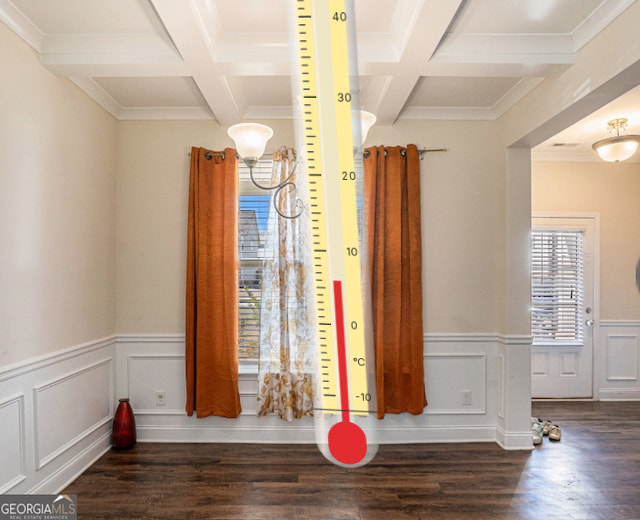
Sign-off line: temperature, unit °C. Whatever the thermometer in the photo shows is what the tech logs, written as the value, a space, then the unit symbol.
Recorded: 6 °C
